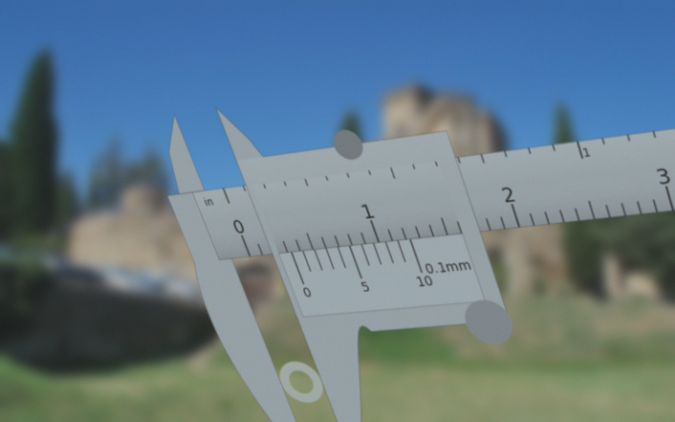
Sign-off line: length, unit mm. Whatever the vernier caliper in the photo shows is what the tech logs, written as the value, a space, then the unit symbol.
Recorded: 3.3 mm
